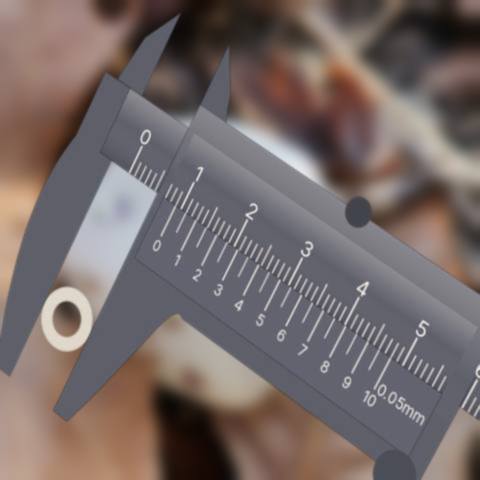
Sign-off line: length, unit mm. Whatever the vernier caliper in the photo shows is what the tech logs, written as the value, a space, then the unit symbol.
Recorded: 9.0 mm
